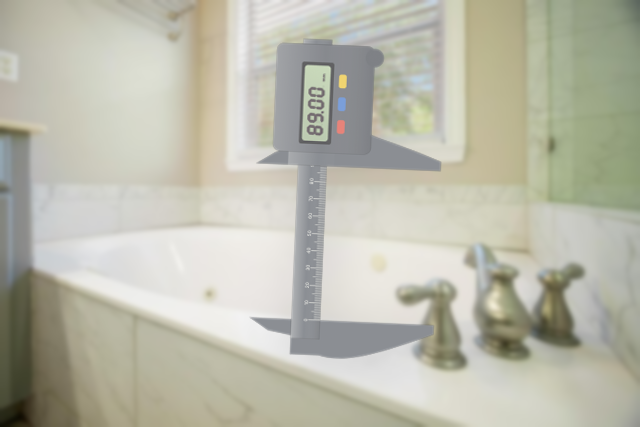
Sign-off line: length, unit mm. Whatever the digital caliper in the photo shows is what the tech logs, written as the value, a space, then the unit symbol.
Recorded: 89.00 mm
